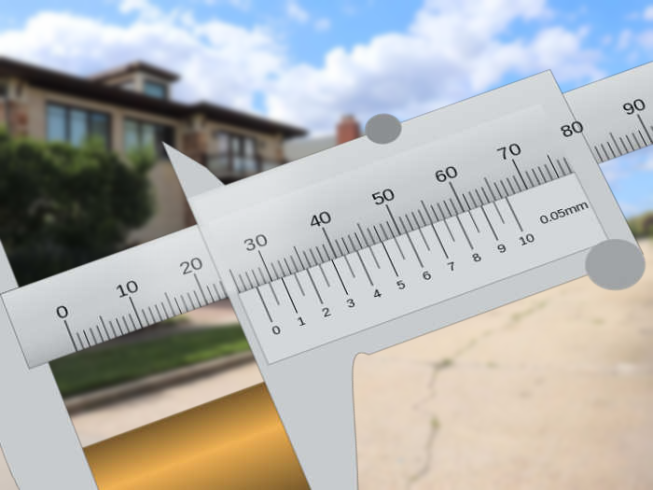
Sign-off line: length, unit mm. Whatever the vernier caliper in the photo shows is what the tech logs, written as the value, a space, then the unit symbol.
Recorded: 27.6 mm
